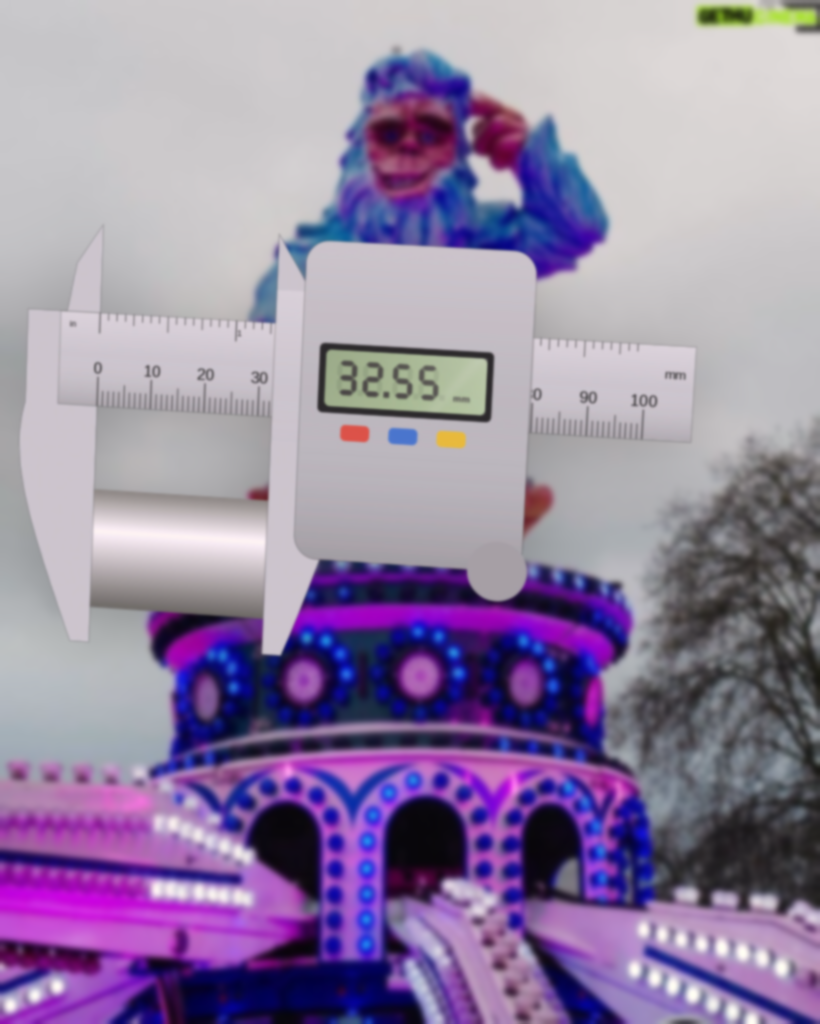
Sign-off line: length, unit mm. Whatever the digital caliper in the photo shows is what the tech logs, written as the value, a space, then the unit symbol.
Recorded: 32.55 mm
